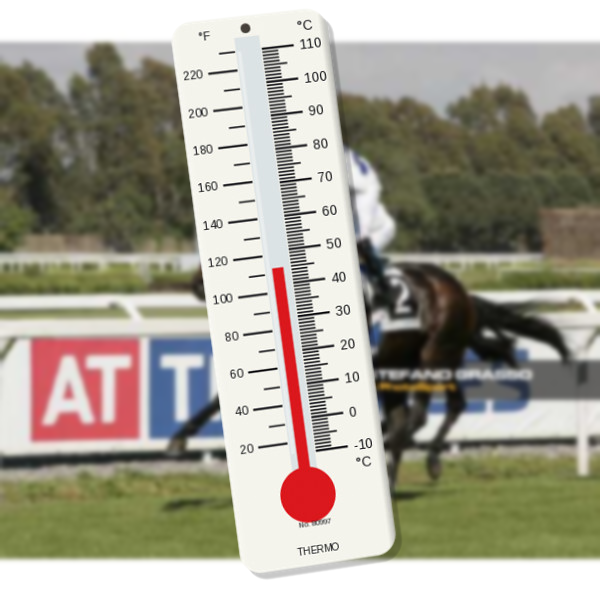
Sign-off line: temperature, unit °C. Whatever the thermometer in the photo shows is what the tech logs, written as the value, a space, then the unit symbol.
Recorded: 45 °C
